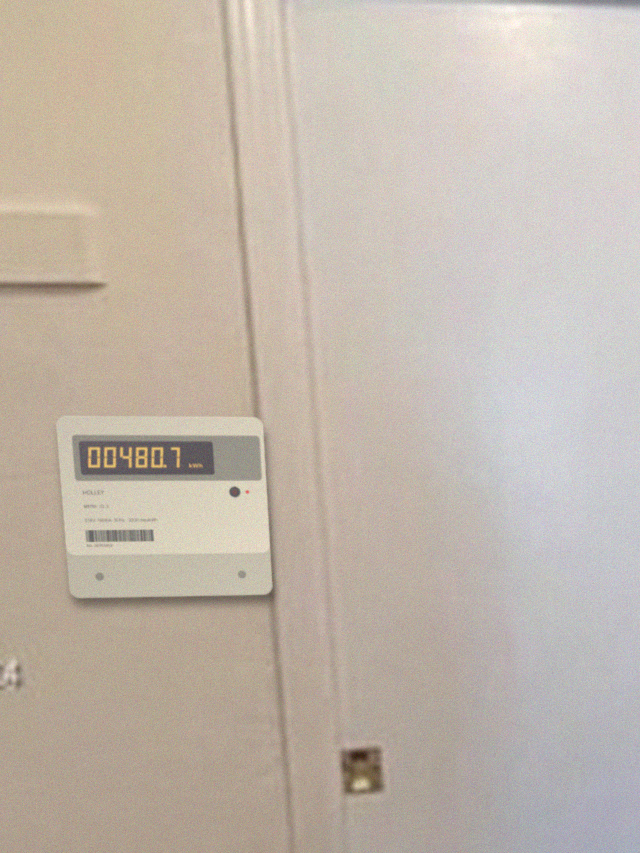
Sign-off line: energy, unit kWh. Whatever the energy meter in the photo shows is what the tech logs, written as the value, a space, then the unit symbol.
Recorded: 480.7 kWh
